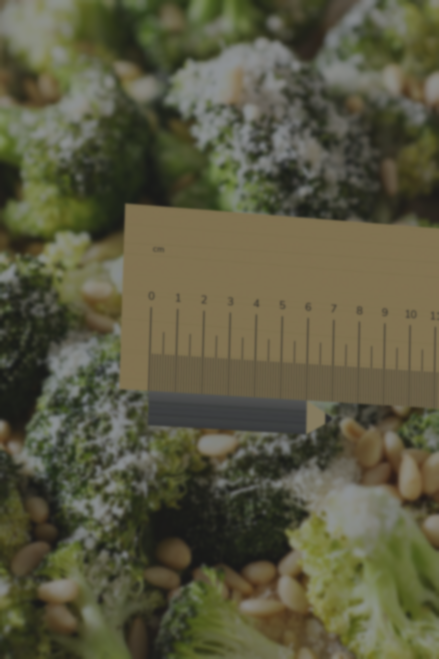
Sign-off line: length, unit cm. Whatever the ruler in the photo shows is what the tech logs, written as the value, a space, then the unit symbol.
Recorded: 7 cm
